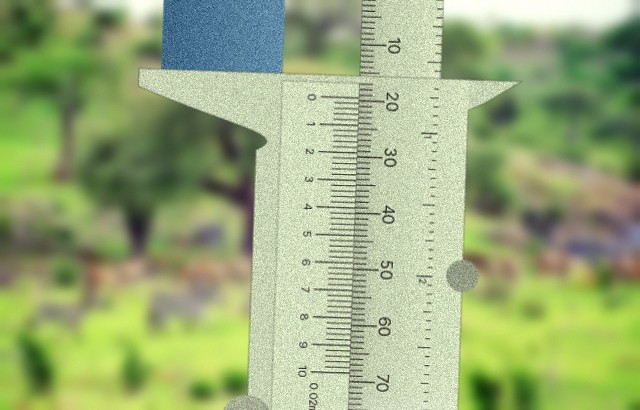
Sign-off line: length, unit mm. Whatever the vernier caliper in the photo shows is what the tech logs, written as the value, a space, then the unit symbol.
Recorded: 19.5 mm
